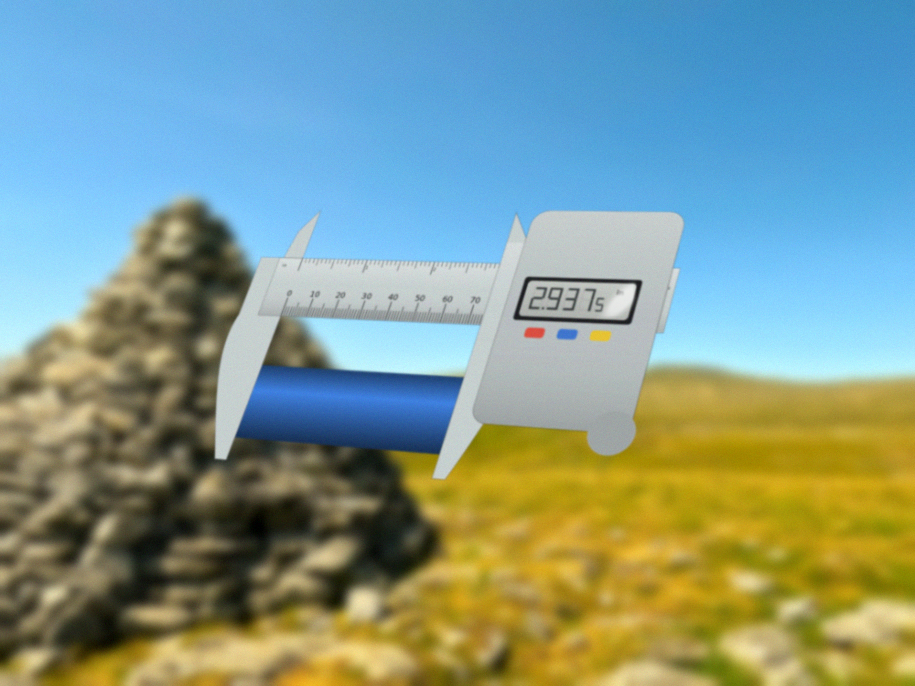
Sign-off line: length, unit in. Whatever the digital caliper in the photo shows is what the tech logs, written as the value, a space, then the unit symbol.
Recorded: 2.9375 in
